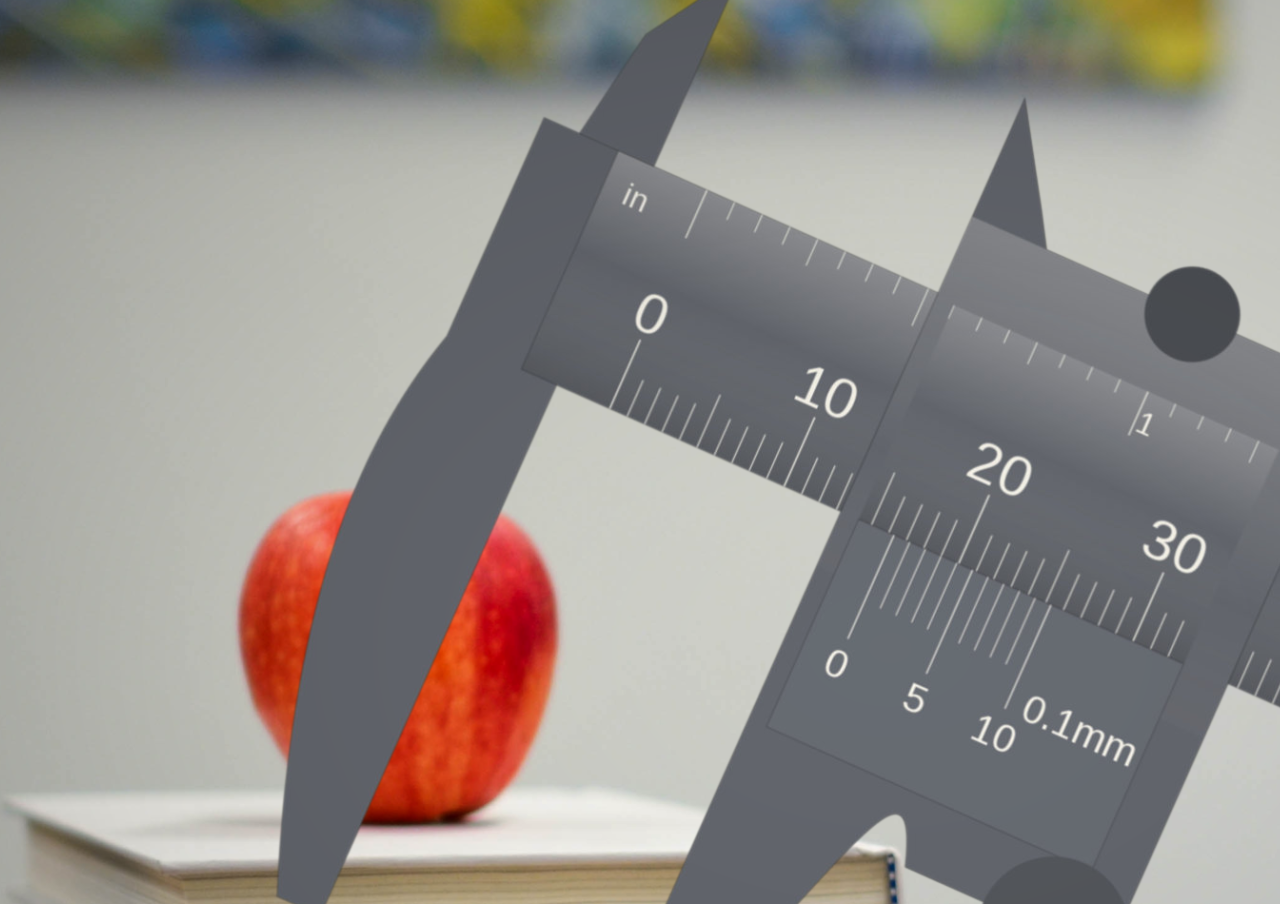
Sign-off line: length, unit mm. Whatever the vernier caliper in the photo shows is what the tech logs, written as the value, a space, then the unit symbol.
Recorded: 16.3 mm
